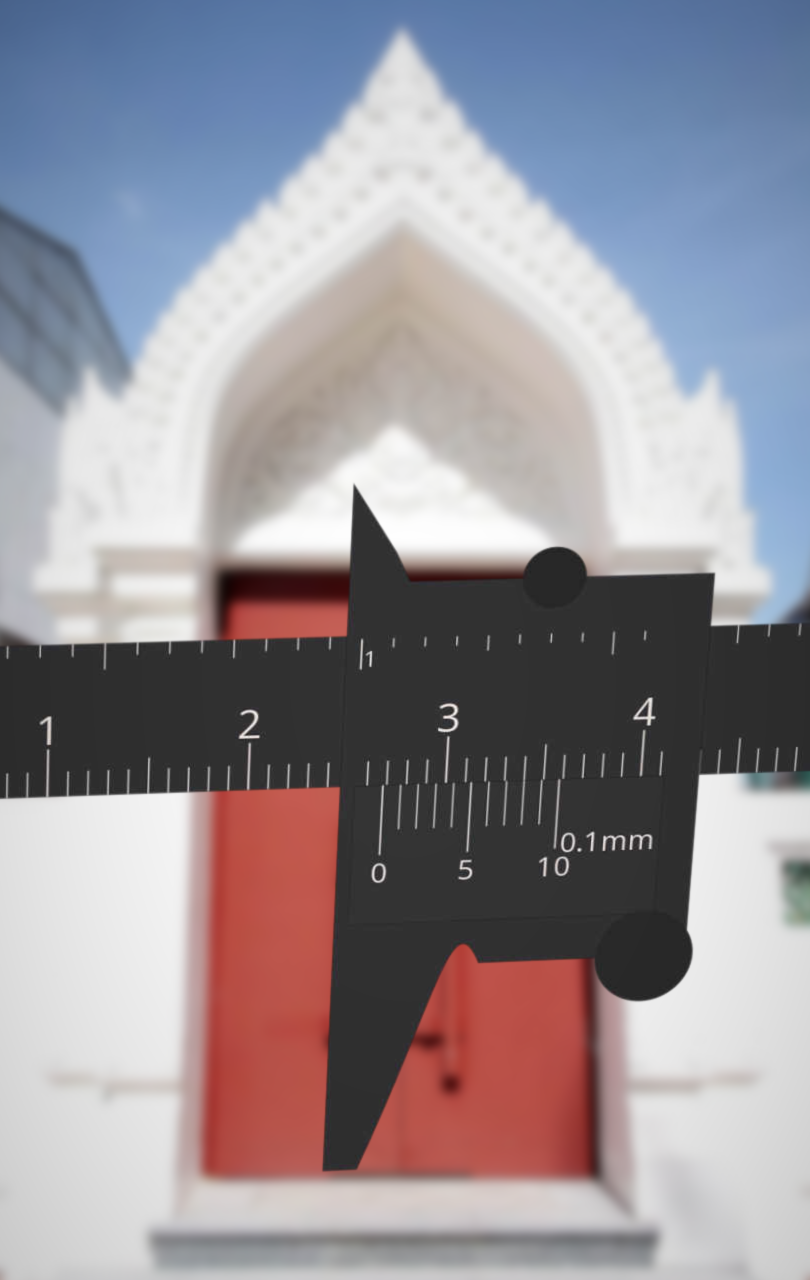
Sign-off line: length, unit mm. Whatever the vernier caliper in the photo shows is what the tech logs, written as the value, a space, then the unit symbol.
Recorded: 26.8 mm
